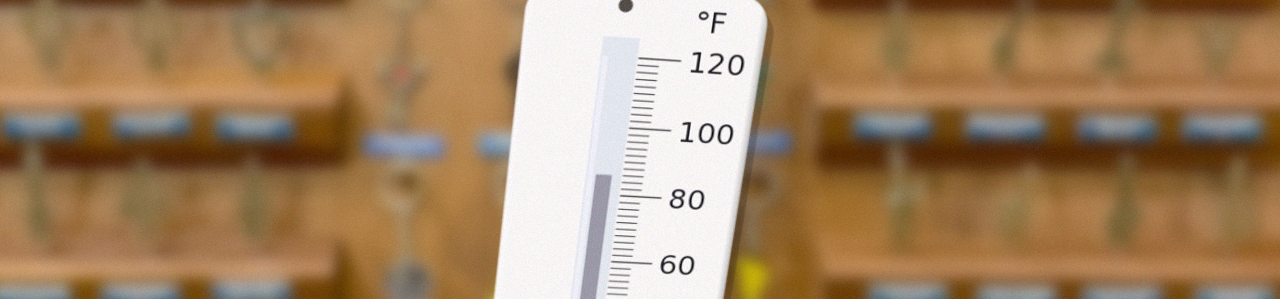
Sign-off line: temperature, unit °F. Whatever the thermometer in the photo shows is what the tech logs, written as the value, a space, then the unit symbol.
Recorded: 86 °F
